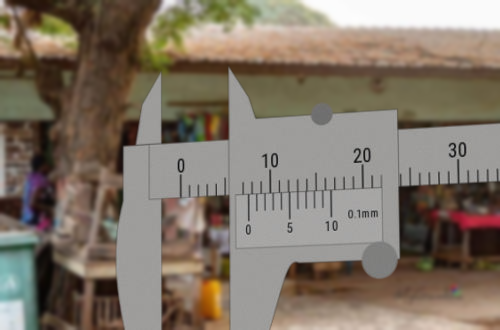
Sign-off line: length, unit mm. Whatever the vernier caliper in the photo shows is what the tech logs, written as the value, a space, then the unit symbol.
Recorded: 7.6 mm
